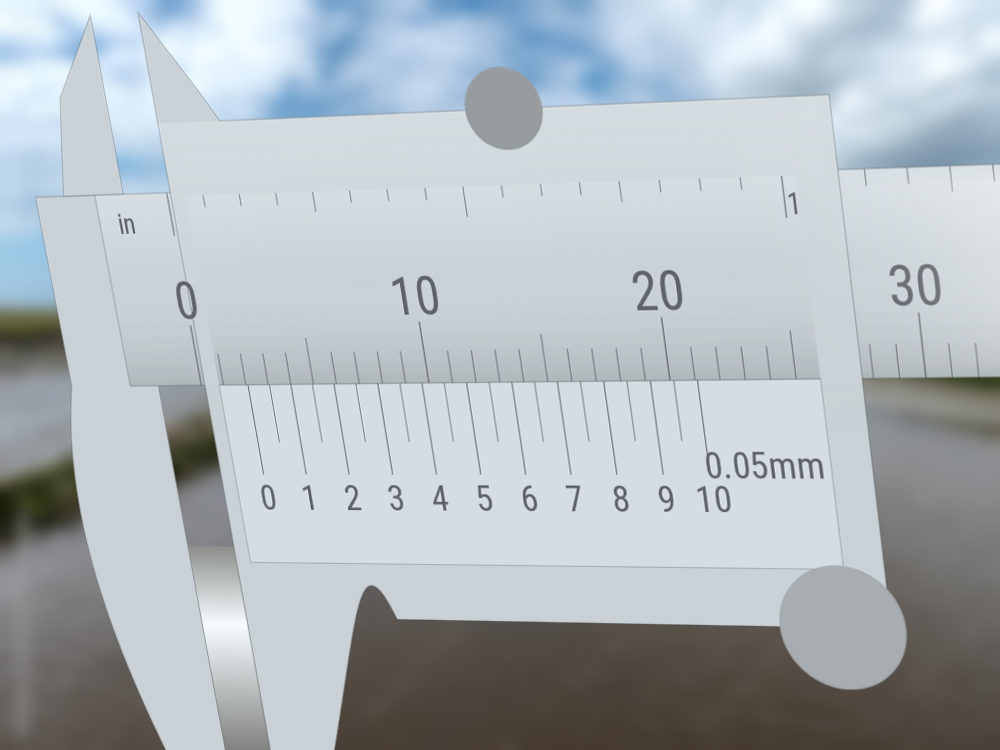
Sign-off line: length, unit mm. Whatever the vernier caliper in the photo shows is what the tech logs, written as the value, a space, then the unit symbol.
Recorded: 2.10 mm
